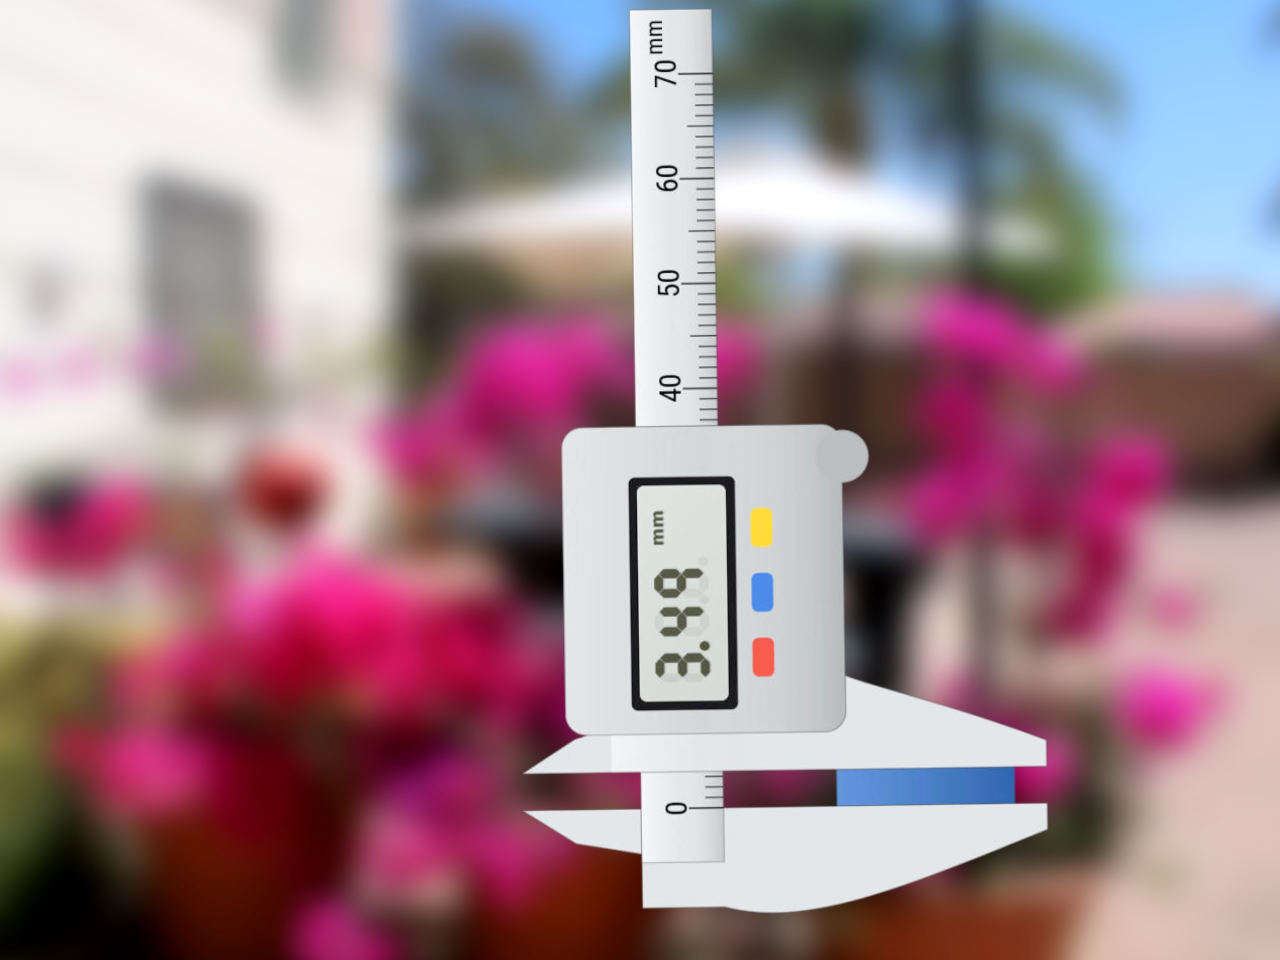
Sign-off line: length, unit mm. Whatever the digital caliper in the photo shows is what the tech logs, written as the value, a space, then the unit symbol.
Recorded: 3.49 mm
